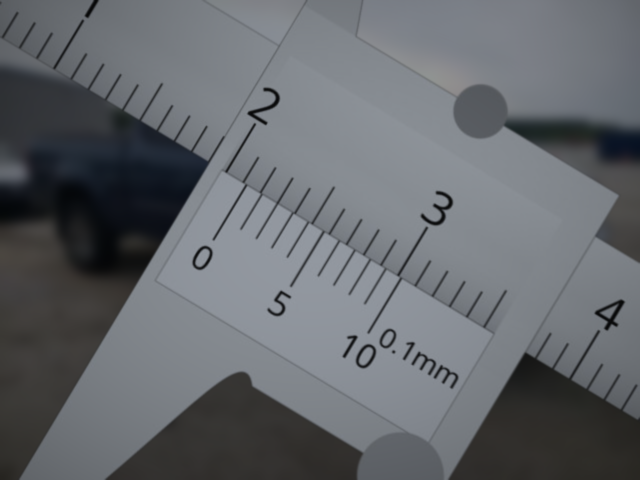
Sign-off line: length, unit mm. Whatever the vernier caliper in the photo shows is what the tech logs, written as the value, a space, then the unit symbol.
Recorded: 21.2 mm
